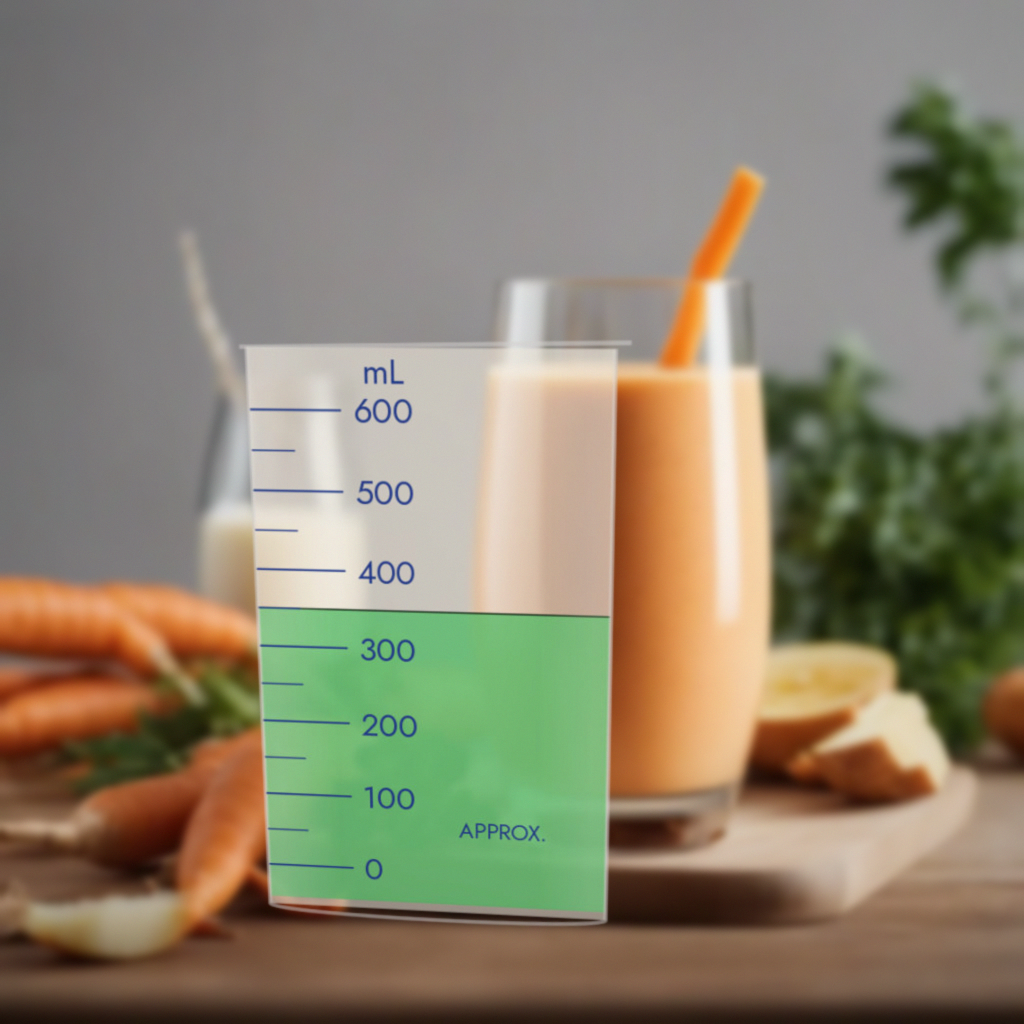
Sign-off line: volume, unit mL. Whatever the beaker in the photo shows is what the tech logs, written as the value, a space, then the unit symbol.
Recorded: 350 mL
